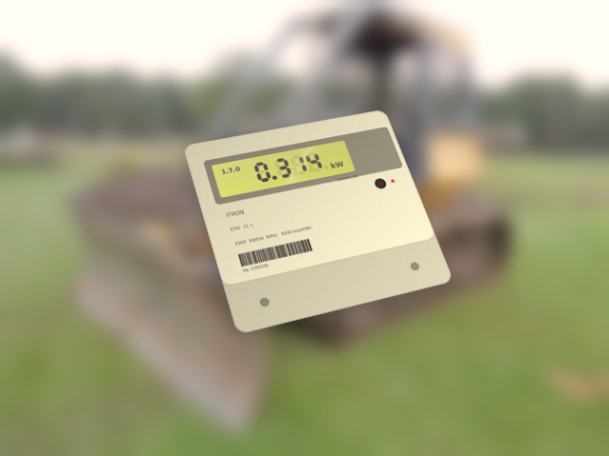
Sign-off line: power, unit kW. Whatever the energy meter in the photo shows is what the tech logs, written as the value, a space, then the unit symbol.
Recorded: 0.314 kW
